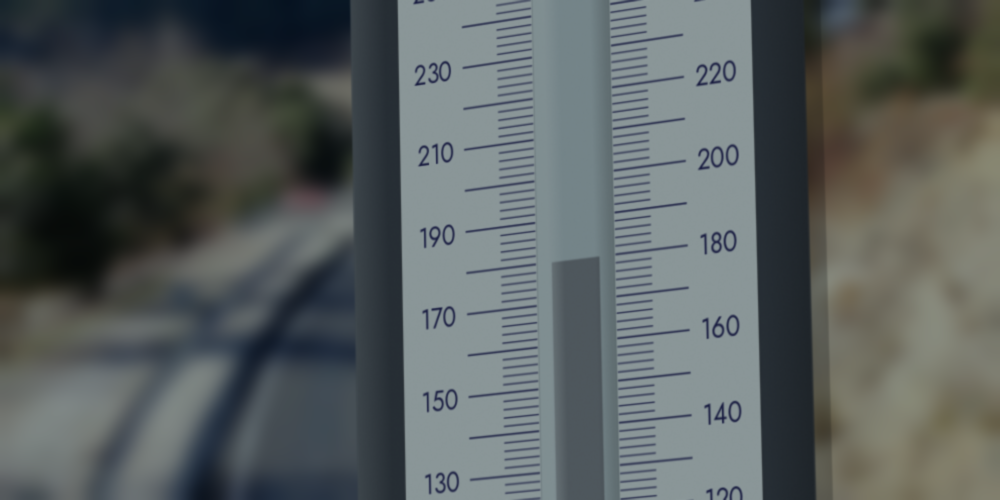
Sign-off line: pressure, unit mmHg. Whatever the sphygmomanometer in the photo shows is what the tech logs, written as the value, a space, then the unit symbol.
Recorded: 180 mmHg
